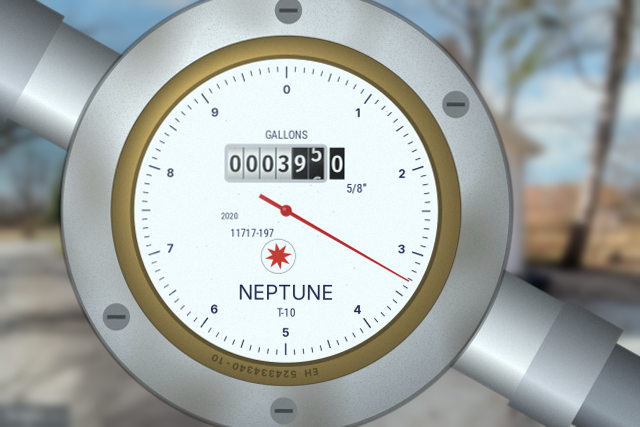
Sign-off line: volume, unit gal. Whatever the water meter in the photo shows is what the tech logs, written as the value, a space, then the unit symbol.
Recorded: 3953.3 gal
